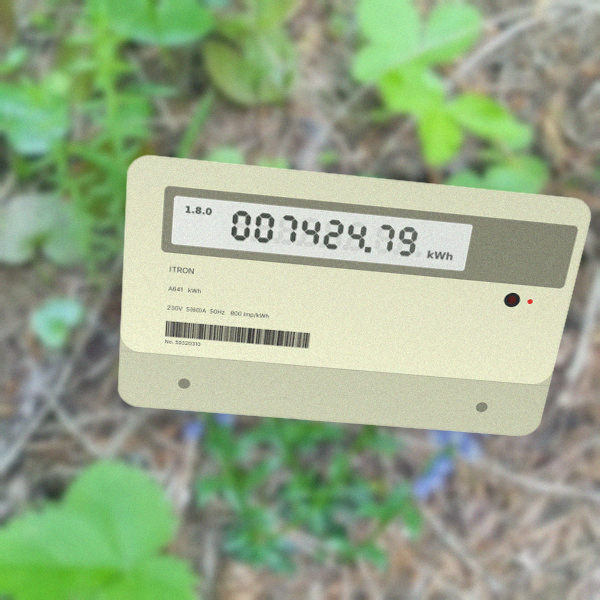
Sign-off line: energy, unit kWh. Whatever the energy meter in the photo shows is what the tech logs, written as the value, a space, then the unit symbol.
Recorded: 7424.79 kWh
